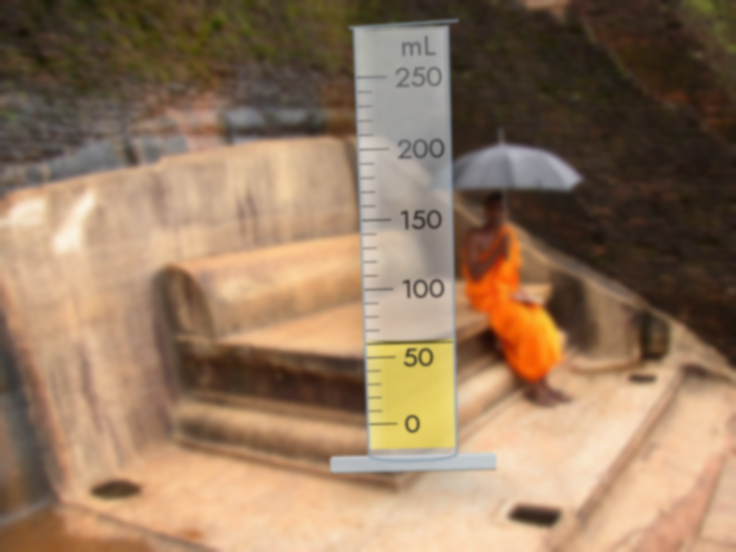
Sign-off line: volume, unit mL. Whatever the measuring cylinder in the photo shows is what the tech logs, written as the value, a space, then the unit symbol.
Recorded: 60 mL
